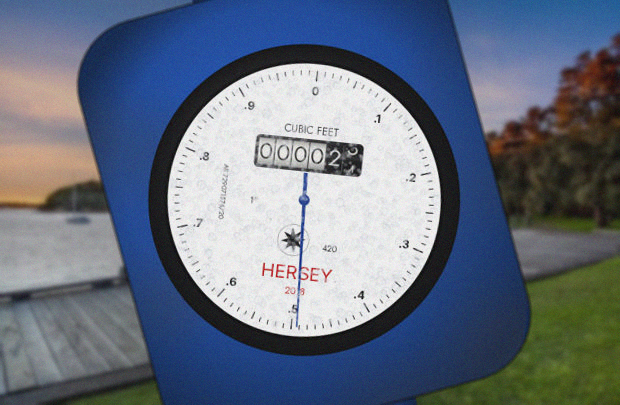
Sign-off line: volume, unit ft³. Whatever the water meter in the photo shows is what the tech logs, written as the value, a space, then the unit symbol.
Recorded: 23.49 ft³
